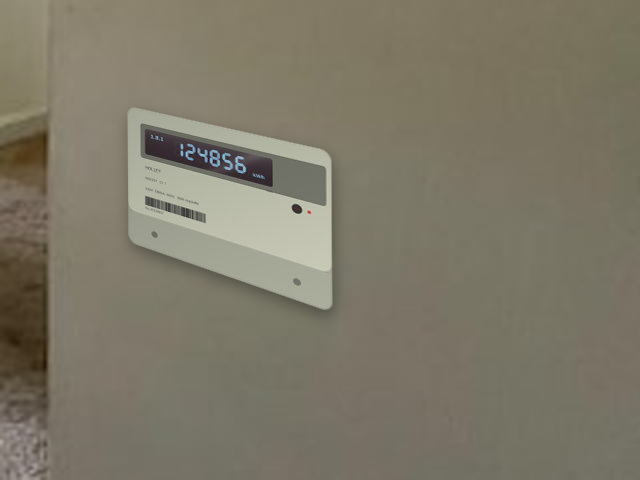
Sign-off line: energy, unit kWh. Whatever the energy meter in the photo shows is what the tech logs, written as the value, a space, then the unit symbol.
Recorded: 124856 kWh
